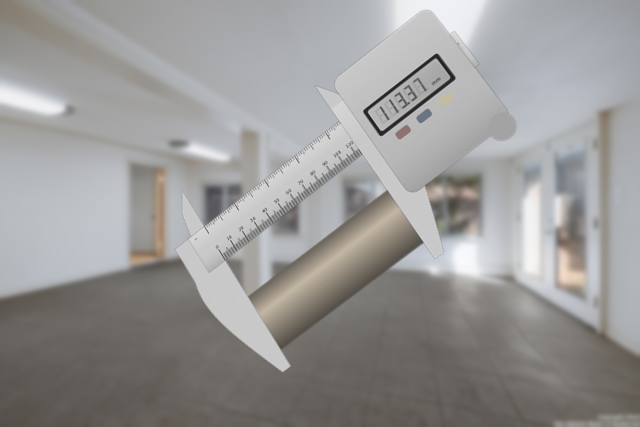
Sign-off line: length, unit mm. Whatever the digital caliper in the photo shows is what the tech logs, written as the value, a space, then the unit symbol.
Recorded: 113.37 mm
